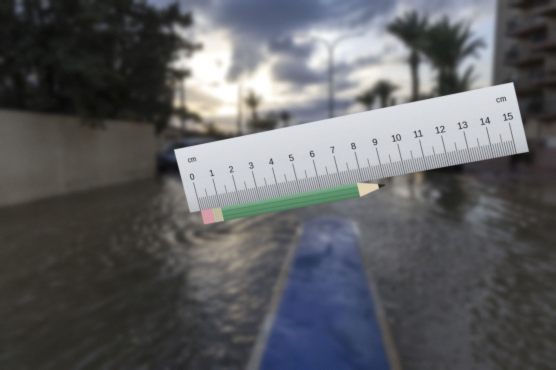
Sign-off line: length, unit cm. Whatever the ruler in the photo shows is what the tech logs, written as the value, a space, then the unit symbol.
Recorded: 9 cm
